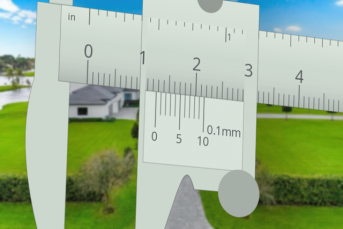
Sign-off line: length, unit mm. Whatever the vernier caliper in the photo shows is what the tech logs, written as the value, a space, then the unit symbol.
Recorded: 12.6 mm
